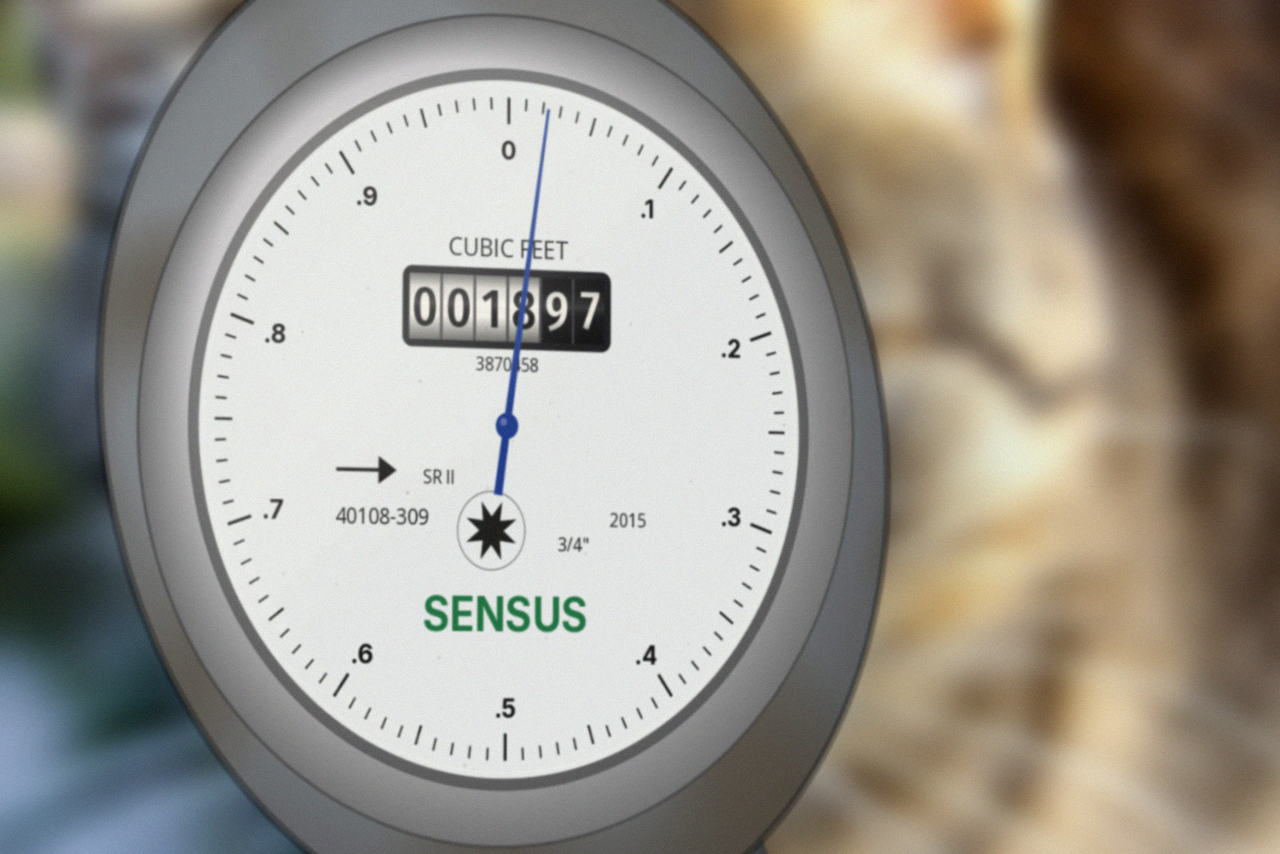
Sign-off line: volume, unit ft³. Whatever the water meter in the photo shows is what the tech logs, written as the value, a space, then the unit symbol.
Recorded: 1897.02 ft³
